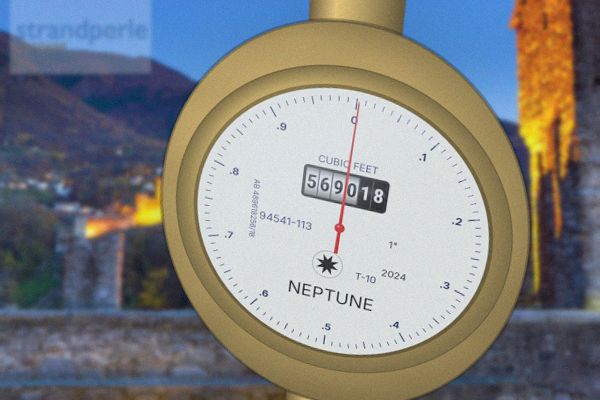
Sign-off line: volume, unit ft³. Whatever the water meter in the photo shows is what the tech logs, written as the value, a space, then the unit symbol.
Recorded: 569018.00 ft³
